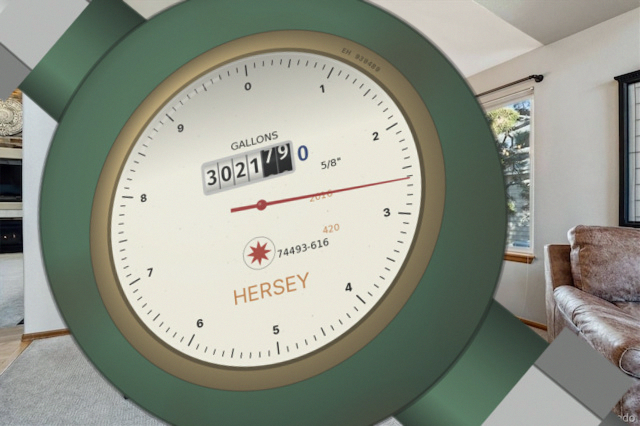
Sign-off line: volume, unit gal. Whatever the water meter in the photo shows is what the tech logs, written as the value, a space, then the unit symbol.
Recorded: 3021792.6 gal
